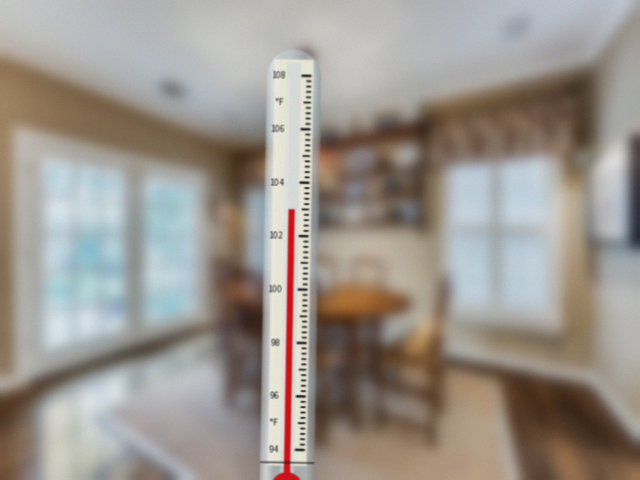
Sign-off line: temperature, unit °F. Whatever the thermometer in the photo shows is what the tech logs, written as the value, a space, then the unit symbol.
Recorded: 103 °F
